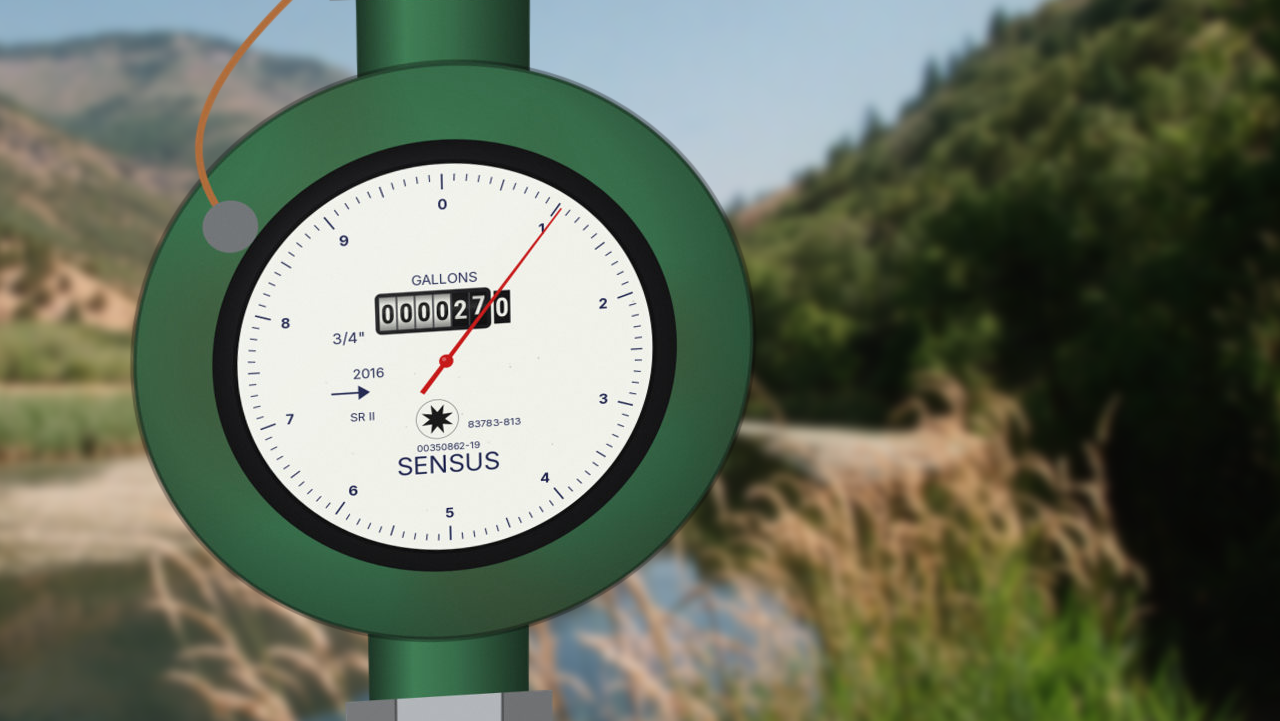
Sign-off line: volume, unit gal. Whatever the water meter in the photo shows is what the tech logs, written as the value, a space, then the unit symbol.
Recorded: 271.0 gal
